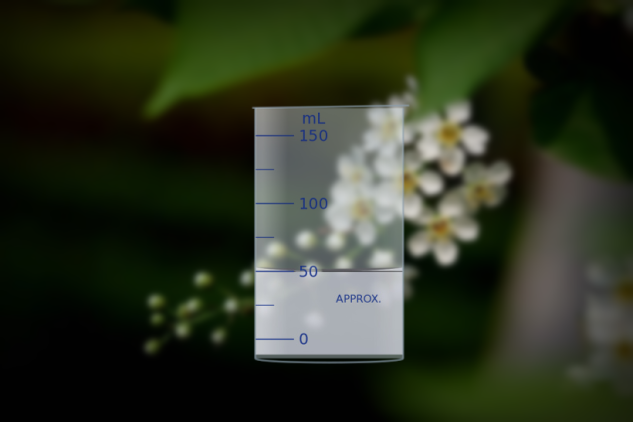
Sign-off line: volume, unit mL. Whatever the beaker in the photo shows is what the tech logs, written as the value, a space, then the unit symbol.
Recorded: 50 mL
